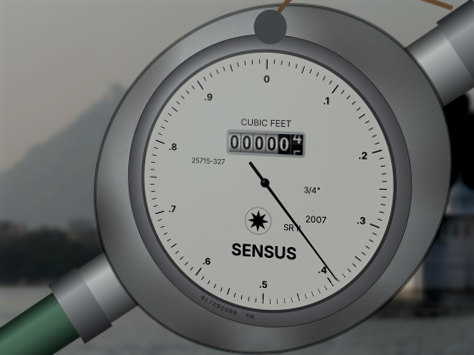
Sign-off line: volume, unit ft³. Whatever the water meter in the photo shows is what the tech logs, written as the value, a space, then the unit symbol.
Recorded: 4.39 ft³
